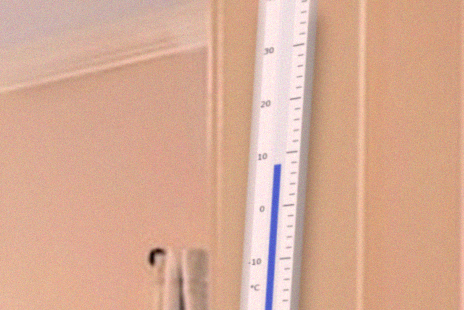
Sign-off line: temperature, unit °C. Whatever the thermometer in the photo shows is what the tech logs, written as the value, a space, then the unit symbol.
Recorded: 8 °C
